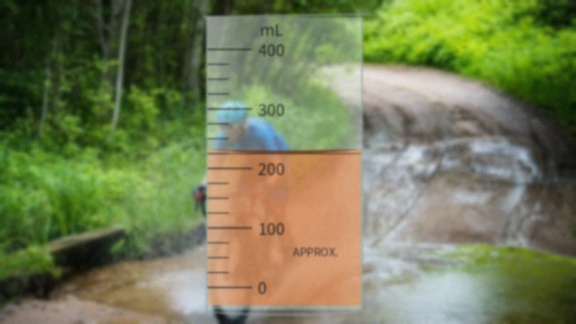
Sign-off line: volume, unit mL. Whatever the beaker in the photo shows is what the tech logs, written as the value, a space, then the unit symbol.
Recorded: 225 mL
